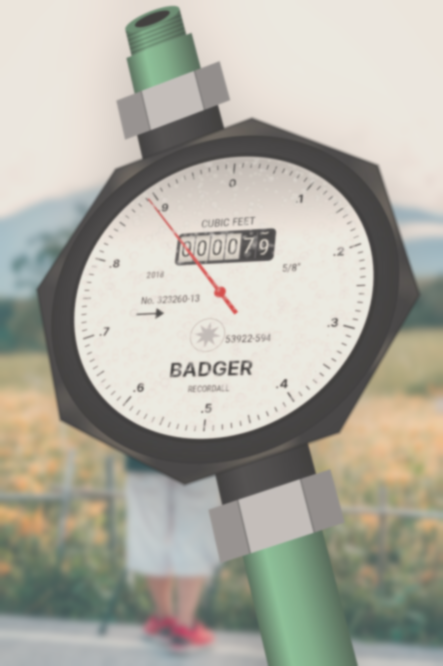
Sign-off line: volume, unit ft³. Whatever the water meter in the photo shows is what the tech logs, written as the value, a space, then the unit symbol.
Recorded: 78.89 ft³
